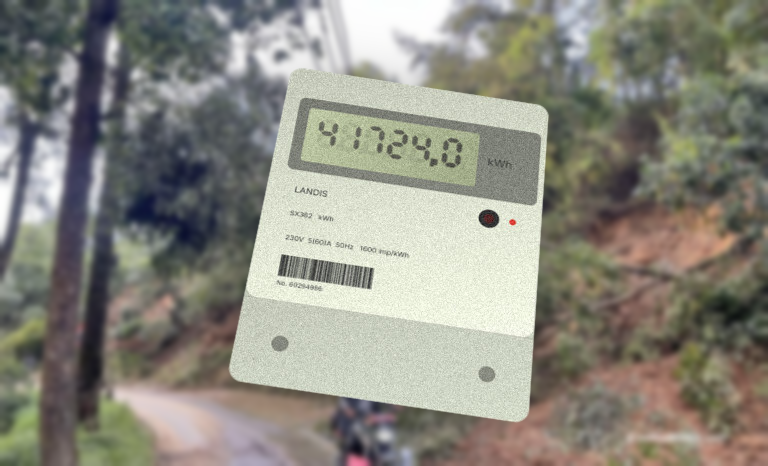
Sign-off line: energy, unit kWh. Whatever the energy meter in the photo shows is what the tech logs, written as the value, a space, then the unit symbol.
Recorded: 41724.0 kWh
